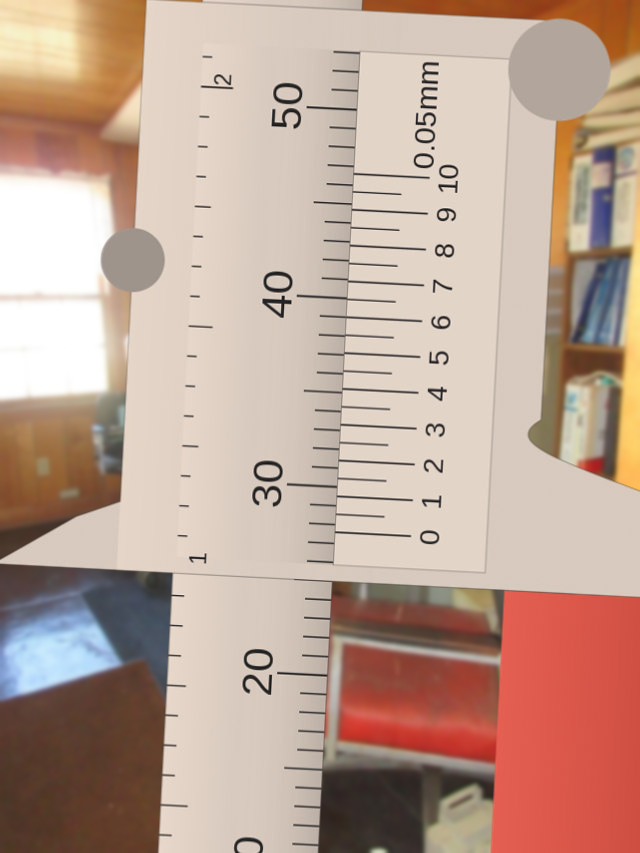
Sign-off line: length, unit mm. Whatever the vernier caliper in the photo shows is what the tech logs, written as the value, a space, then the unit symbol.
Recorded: 27.6 mm
